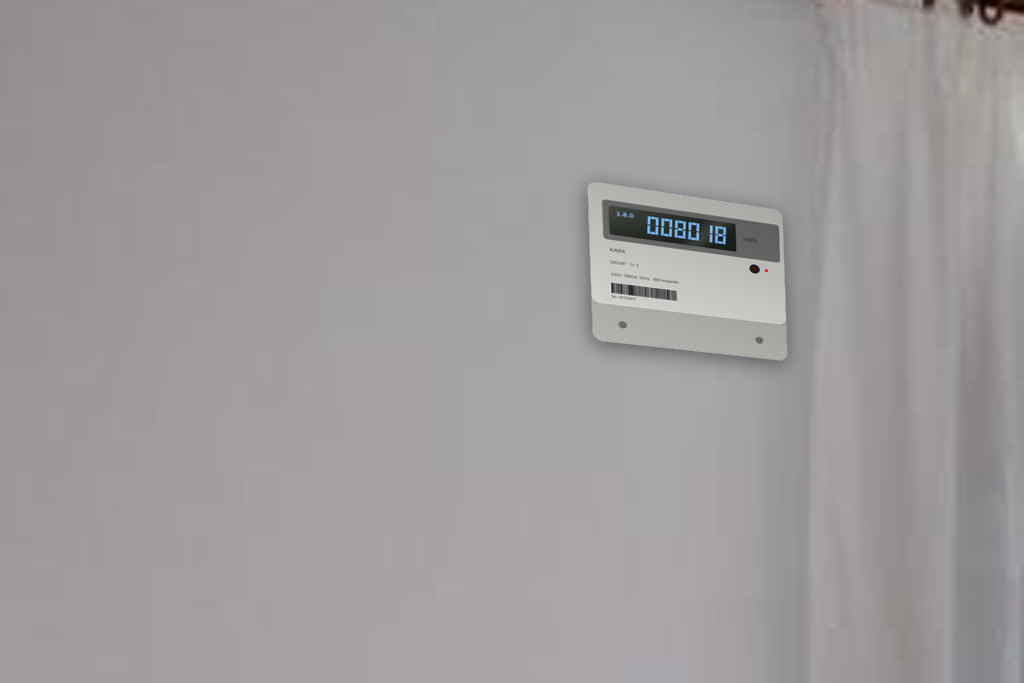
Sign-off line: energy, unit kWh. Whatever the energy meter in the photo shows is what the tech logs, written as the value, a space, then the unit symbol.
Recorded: 8018 kWh
